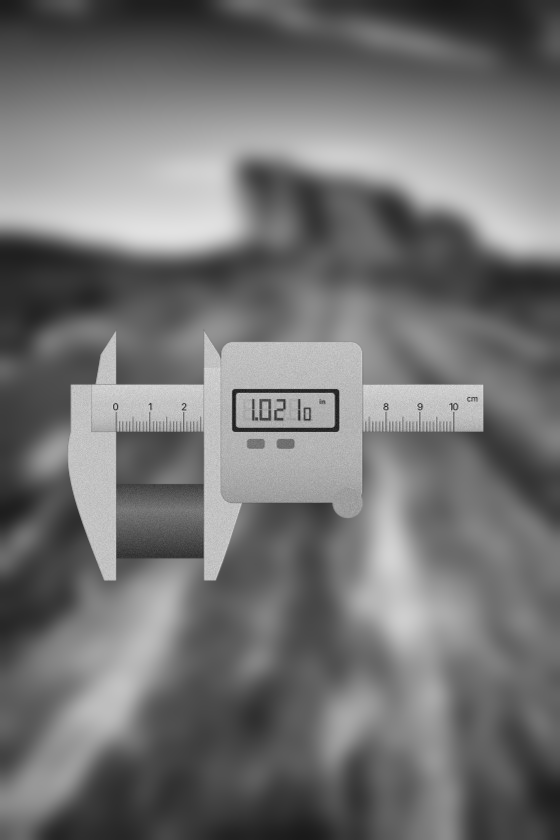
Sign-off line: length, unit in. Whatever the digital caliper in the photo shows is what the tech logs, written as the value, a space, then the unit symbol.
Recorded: 1.0210 in
